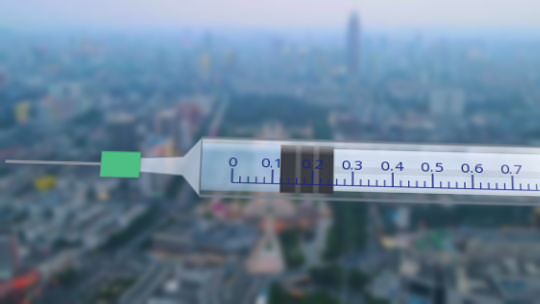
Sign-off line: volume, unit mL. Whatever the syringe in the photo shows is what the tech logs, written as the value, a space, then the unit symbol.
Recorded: 0.12 mL
